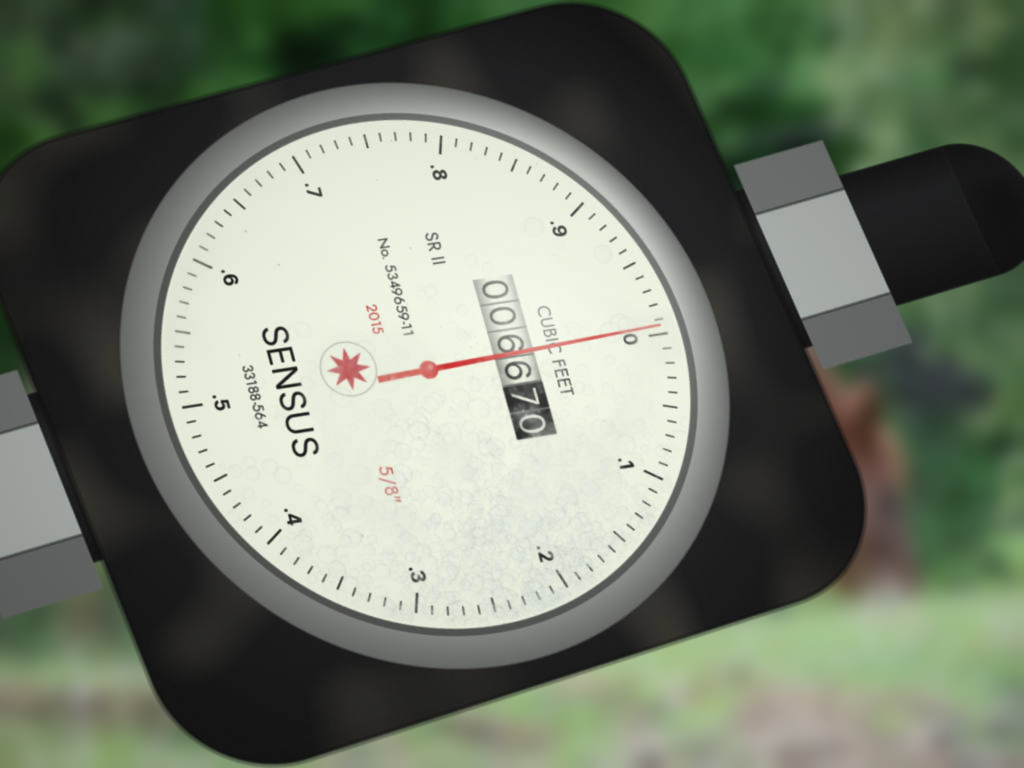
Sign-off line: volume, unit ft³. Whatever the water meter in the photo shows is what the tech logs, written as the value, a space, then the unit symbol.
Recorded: 6669.99 ft³
